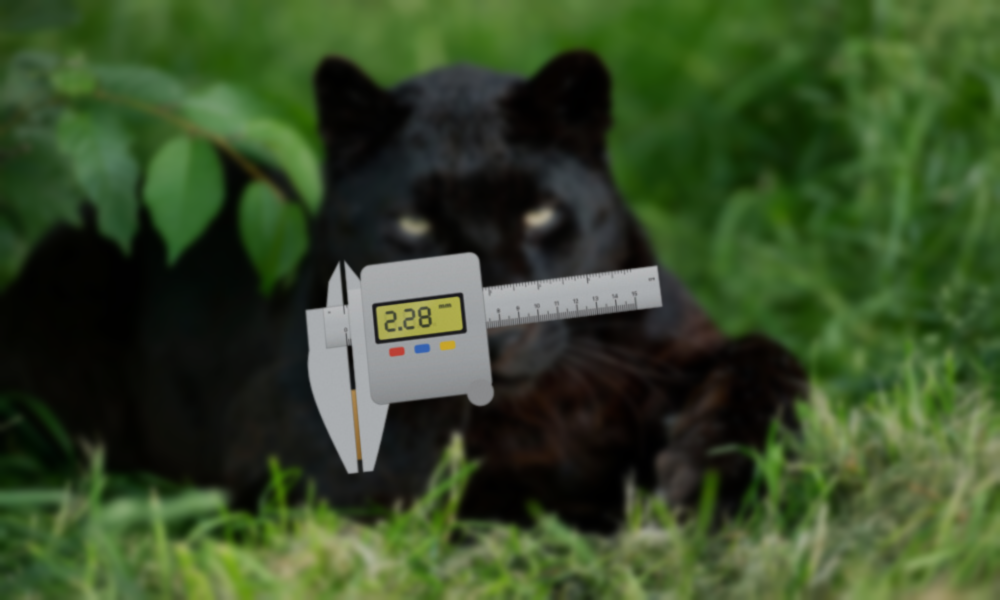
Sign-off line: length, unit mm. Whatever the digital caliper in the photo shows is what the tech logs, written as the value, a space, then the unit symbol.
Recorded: 2.28 mm
